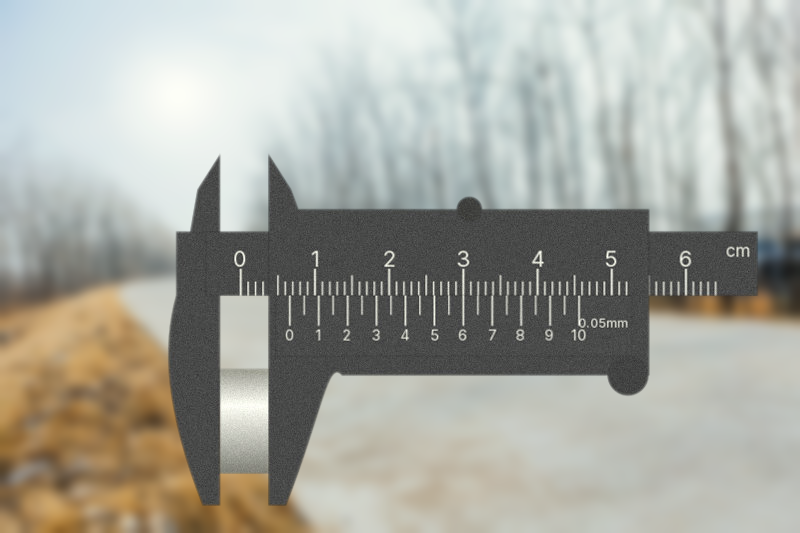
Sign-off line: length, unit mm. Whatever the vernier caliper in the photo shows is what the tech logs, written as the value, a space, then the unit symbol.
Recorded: 6.6 mm
